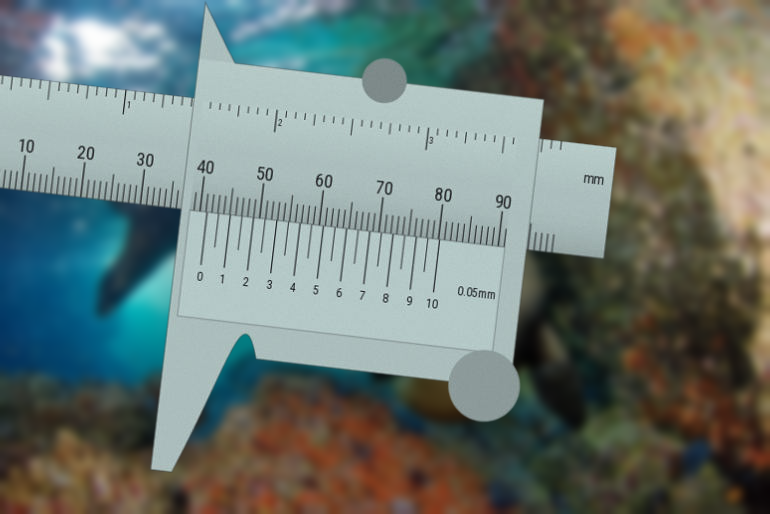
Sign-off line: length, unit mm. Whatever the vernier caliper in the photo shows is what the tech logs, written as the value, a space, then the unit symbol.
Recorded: 41.2 mm
